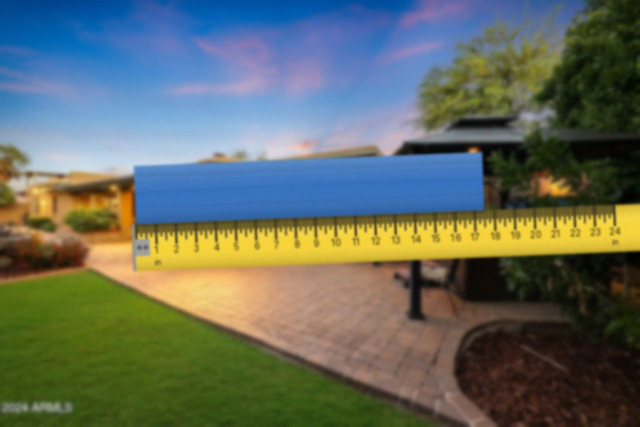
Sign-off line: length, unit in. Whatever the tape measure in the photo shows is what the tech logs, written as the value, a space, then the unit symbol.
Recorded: 17.5 in
